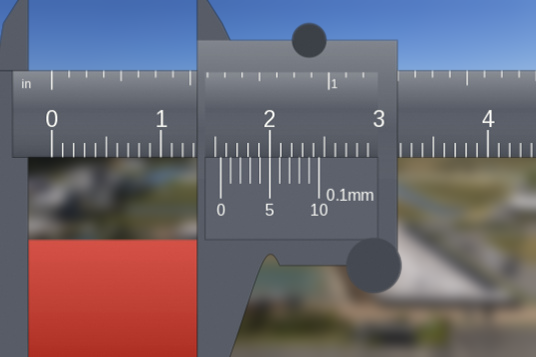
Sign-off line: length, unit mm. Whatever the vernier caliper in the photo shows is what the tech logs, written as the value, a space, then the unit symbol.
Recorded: 15.5 mm
